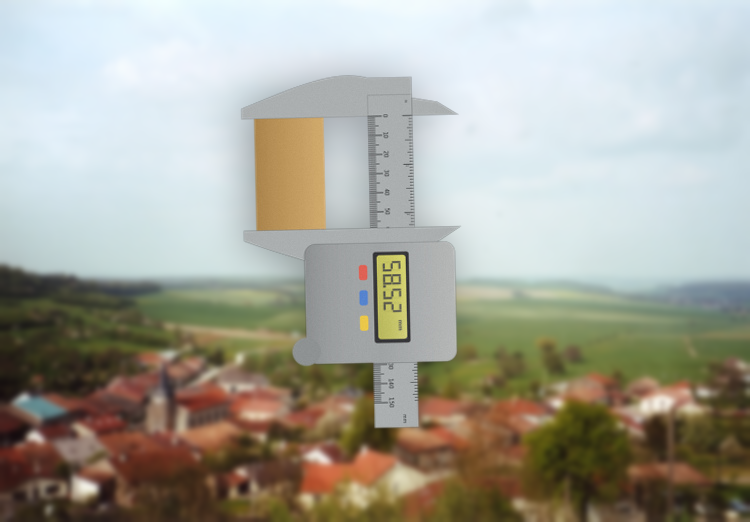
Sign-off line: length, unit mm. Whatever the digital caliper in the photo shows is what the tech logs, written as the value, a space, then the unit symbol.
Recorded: 58.52 mm
